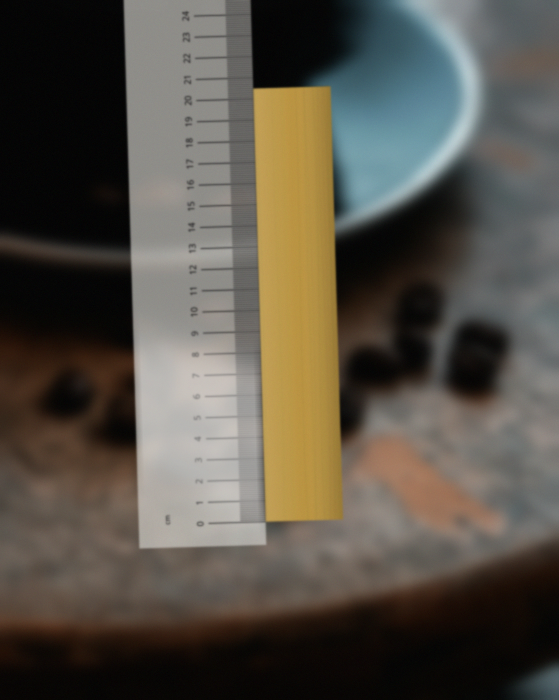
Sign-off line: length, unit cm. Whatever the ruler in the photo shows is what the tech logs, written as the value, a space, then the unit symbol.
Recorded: 20.5 cm
